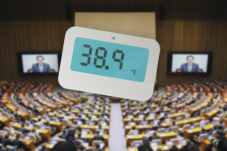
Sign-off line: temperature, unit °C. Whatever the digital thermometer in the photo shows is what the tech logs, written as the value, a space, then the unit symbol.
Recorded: 38.9 °C
